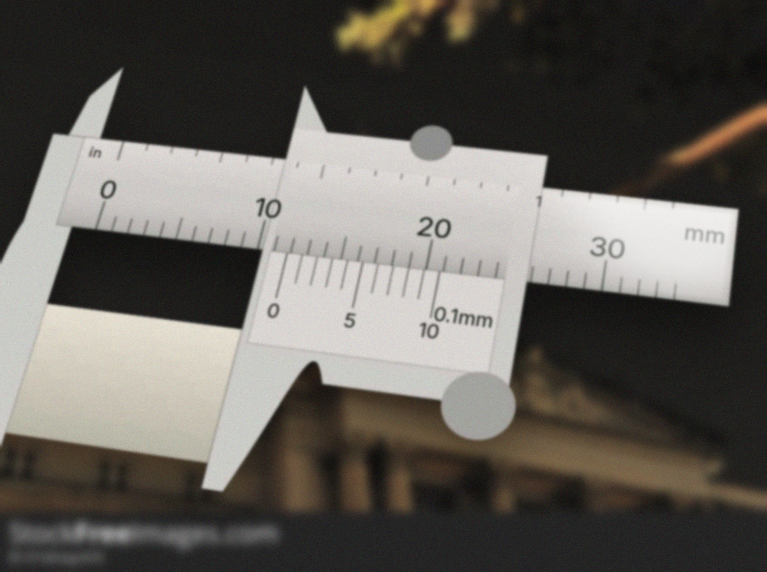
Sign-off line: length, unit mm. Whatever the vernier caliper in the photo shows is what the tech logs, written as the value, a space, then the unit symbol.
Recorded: 11.8 mm
